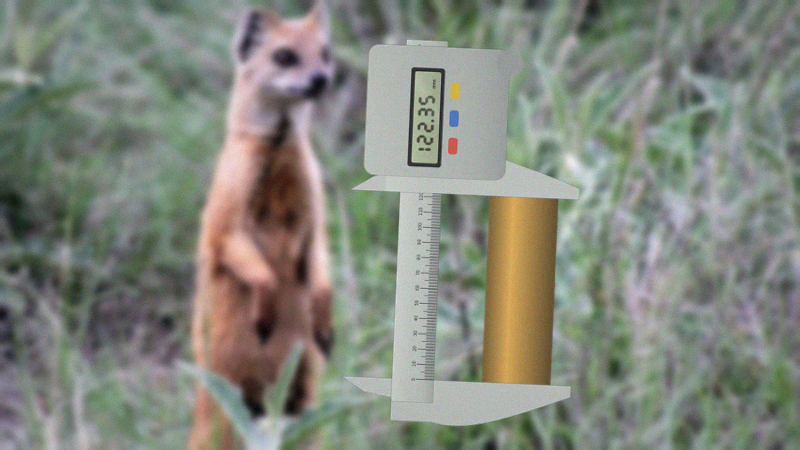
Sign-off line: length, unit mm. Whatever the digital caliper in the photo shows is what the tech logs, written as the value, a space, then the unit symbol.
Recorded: 122.35 mm
